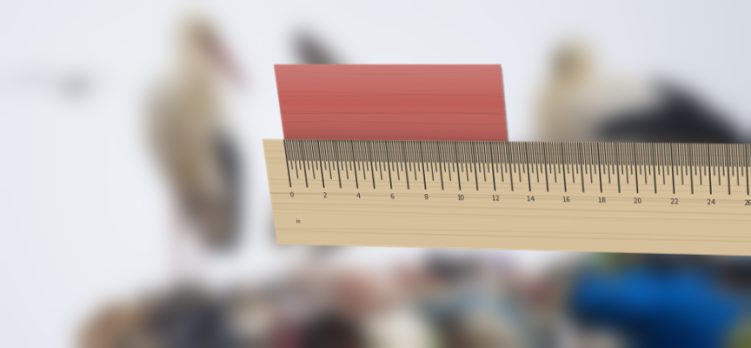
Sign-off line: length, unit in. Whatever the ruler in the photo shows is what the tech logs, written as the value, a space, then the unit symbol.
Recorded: 13 in
